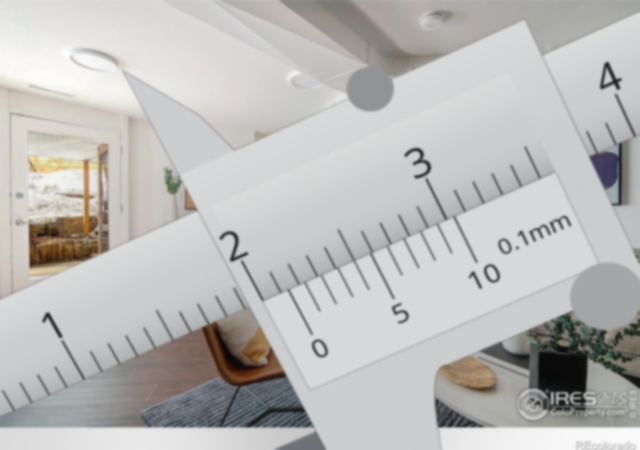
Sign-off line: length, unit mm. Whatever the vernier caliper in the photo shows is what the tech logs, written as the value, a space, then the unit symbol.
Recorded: 21.4 mm
